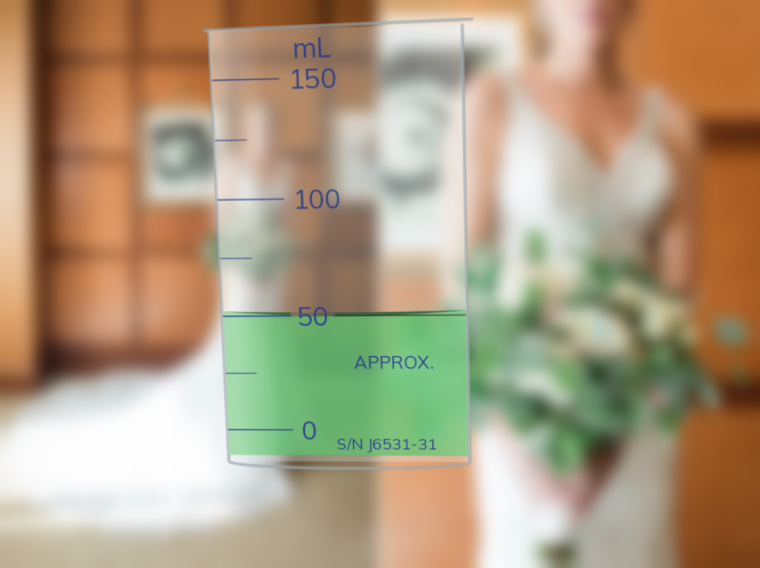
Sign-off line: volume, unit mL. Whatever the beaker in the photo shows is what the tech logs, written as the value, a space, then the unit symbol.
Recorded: 50 mL
